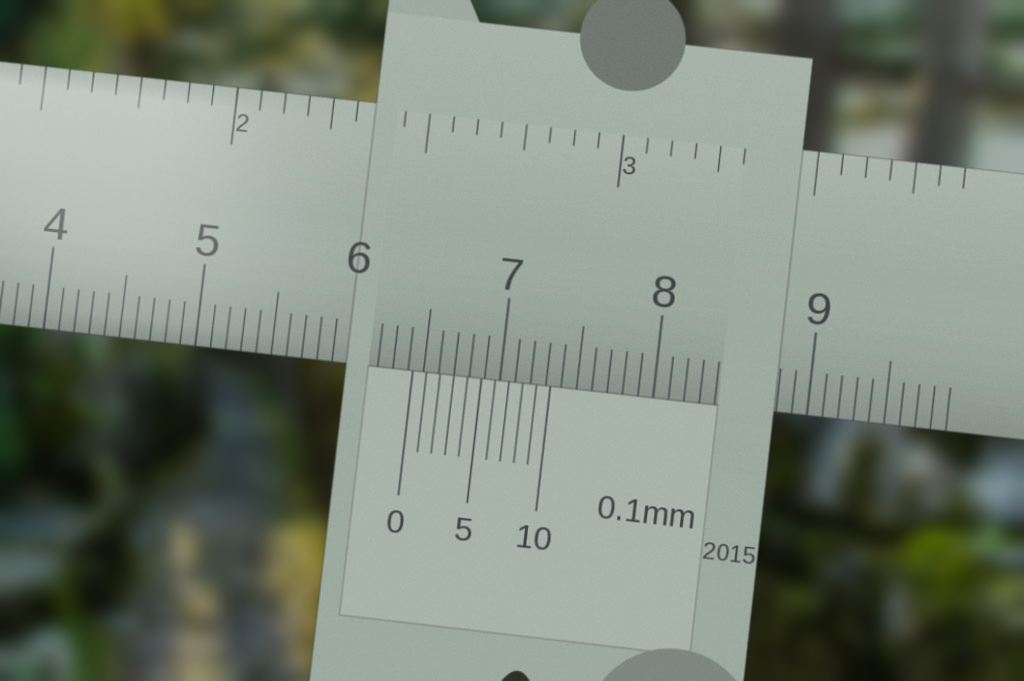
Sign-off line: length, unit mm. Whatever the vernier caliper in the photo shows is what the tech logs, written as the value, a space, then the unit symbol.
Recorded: 64.3 mm
